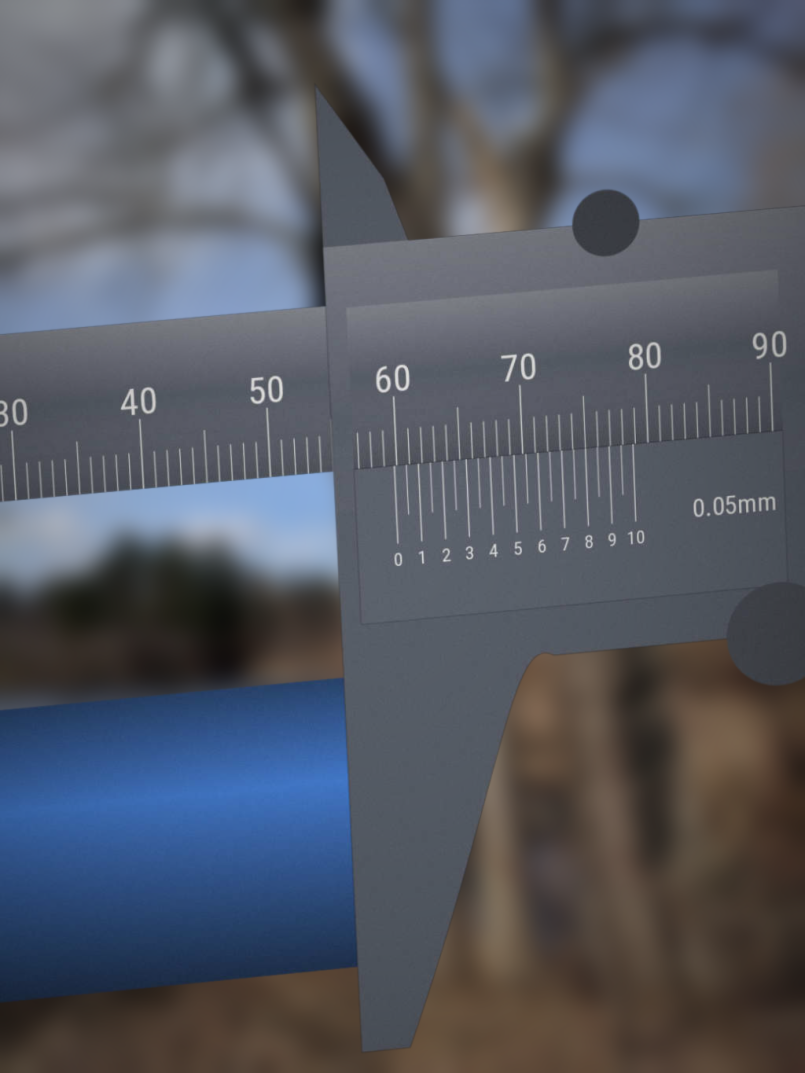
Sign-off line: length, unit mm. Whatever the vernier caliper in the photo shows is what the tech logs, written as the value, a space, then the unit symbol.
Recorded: 59.8 mm
